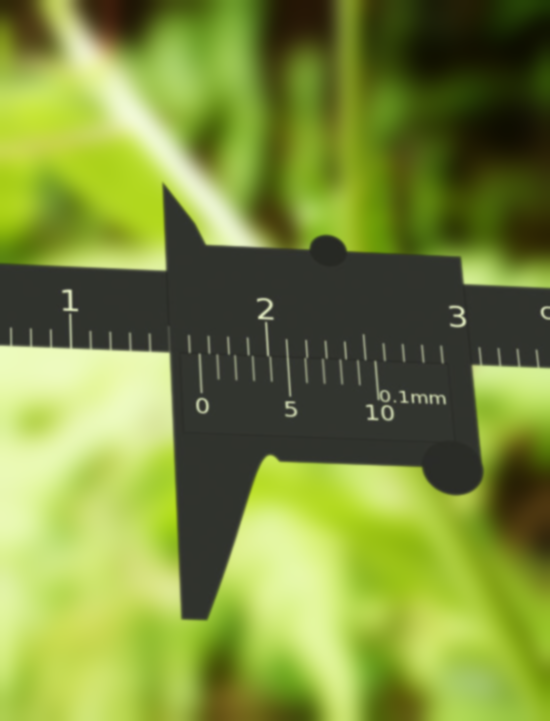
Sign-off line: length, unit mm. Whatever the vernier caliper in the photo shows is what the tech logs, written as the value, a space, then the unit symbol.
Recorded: 16.5 mm
